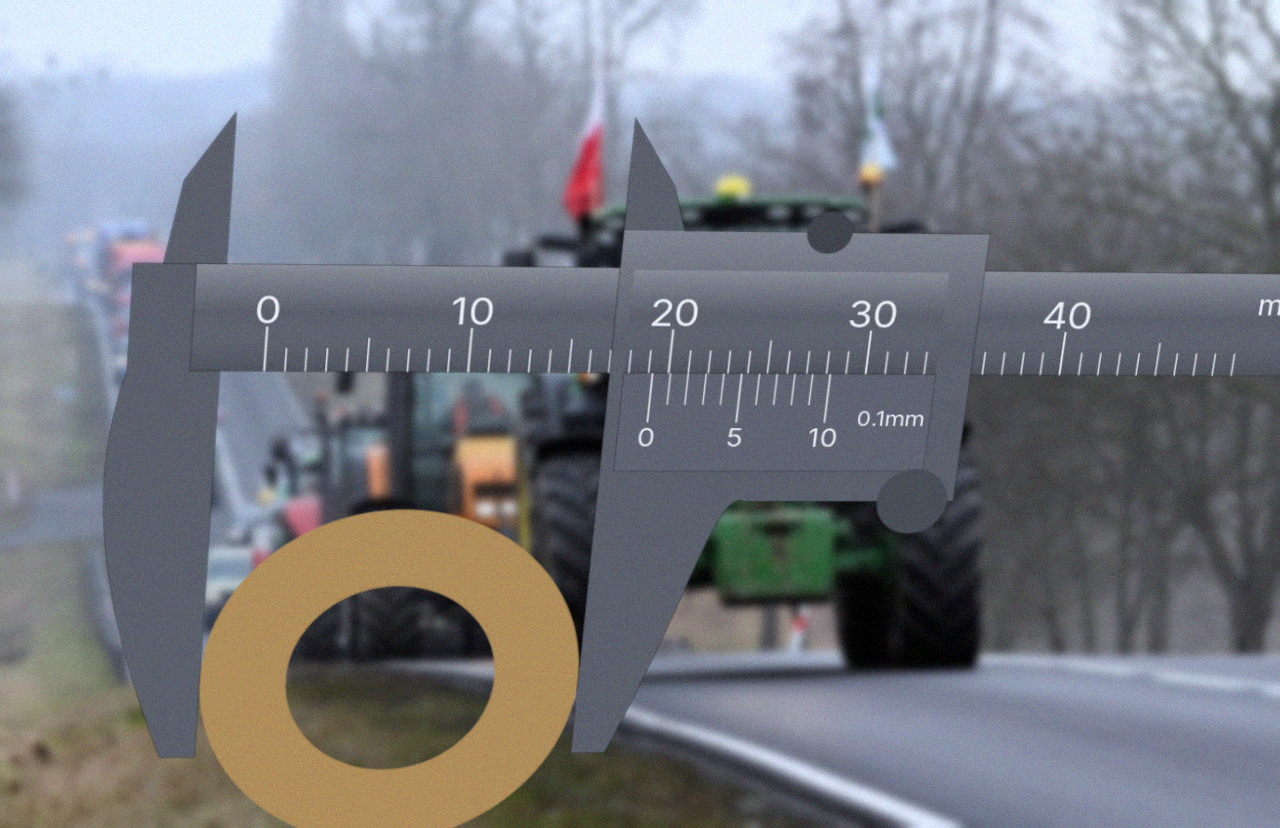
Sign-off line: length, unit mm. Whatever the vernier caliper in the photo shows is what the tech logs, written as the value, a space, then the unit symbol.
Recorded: 19.2 mm
